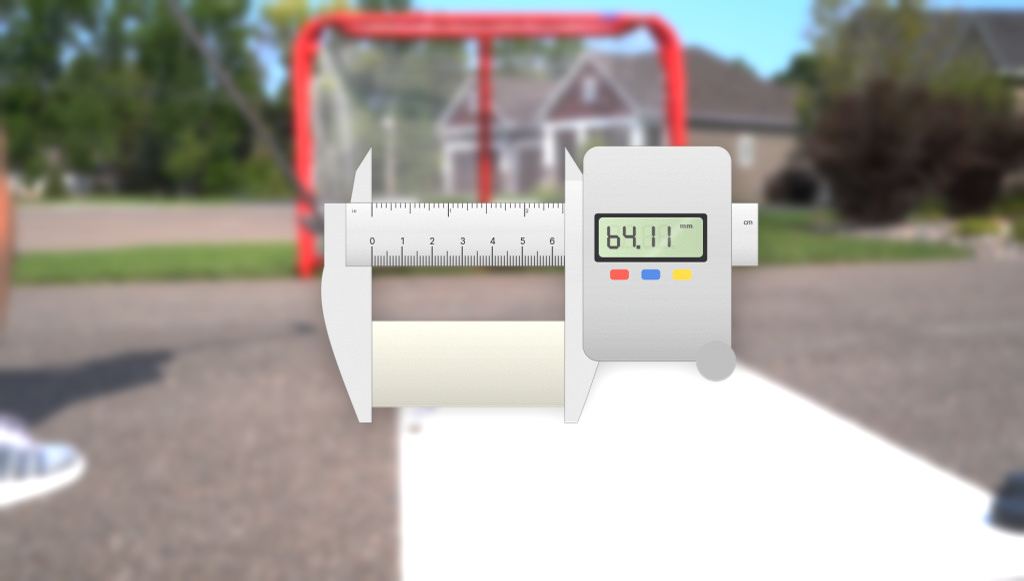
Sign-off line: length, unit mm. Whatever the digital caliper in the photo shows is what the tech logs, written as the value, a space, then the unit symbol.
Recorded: 64.11 mm
